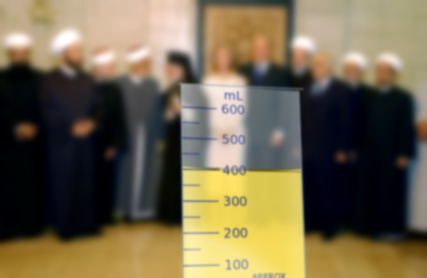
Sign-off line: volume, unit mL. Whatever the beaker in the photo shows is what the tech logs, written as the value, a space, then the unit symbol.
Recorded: 400 mL
